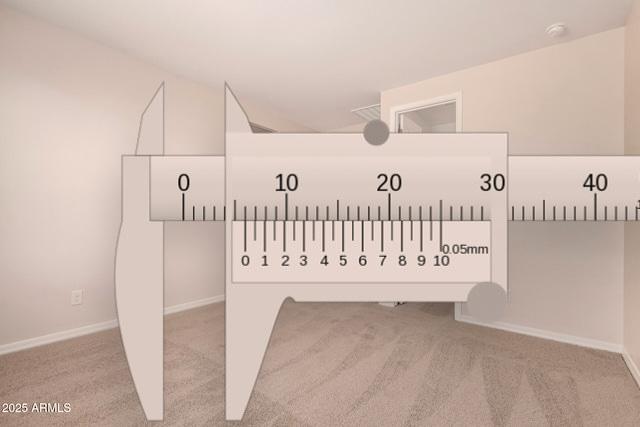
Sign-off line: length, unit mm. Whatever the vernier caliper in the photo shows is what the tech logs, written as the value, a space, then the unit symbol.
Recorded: 6.0 mm
